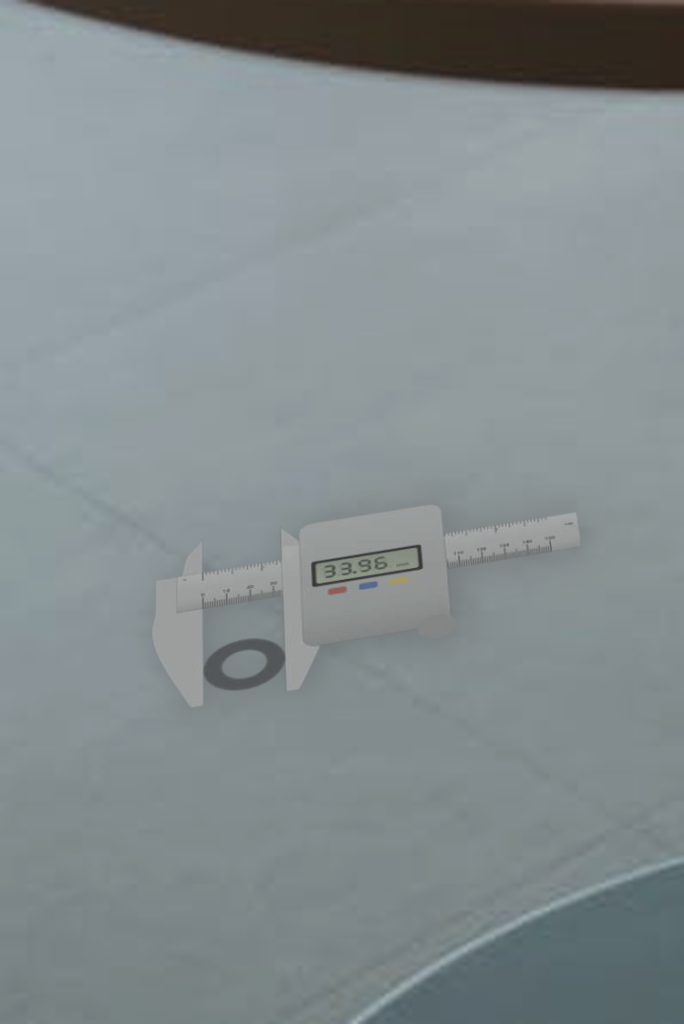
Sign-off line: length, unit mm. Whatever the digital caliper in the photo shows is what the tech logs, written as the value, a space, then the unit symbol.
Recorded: 33.96 mm
